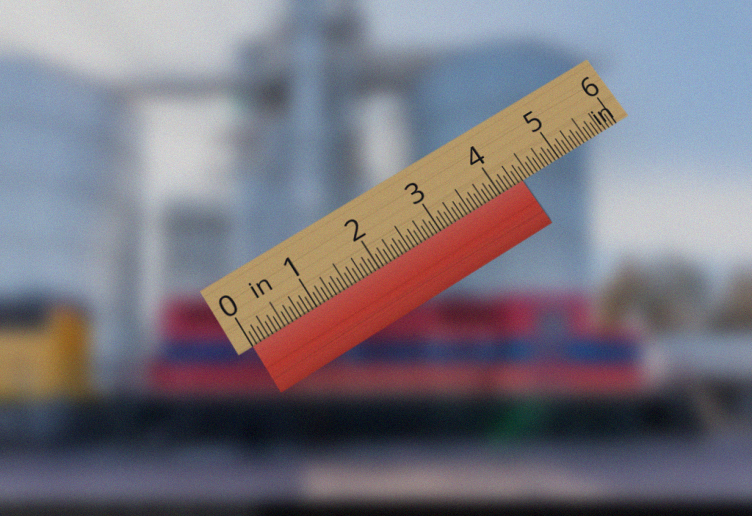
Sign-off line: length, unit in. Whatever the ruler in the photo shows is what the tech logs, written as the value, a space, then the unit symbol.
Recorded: 4.375 in
